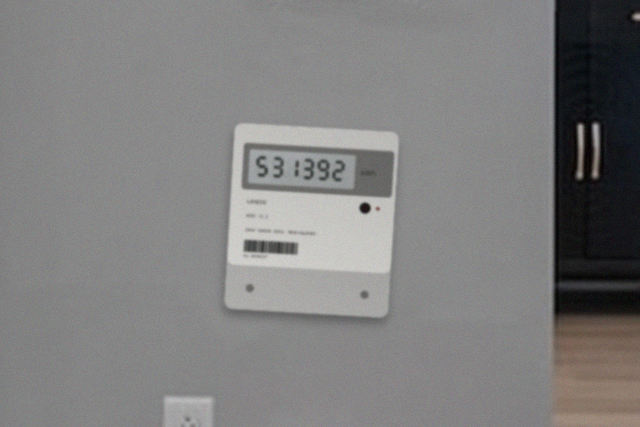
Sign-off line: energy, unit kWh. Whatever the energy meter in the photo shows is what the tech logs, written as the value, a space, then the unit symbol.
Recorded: 531392 kWh
